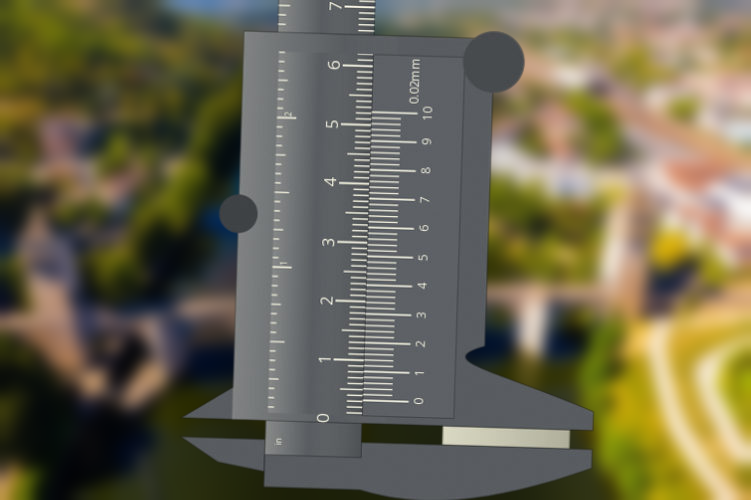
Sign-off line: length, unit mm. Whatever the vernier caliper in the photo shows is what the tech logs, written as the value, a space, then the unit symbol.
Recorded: 3.2 mm
